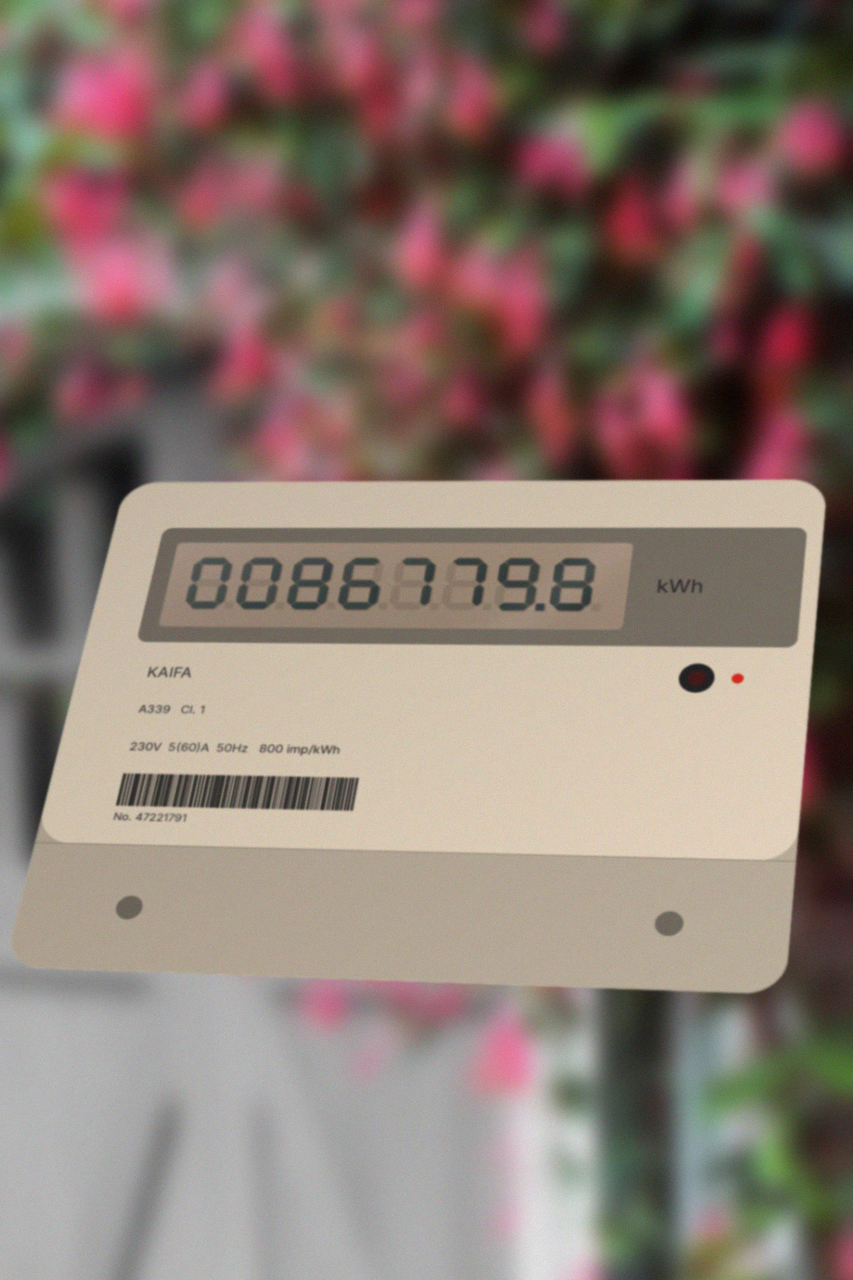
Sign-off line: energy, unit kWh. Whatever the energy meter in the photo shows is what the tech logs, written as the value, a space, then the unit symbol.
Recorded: 86779.8 kWh
